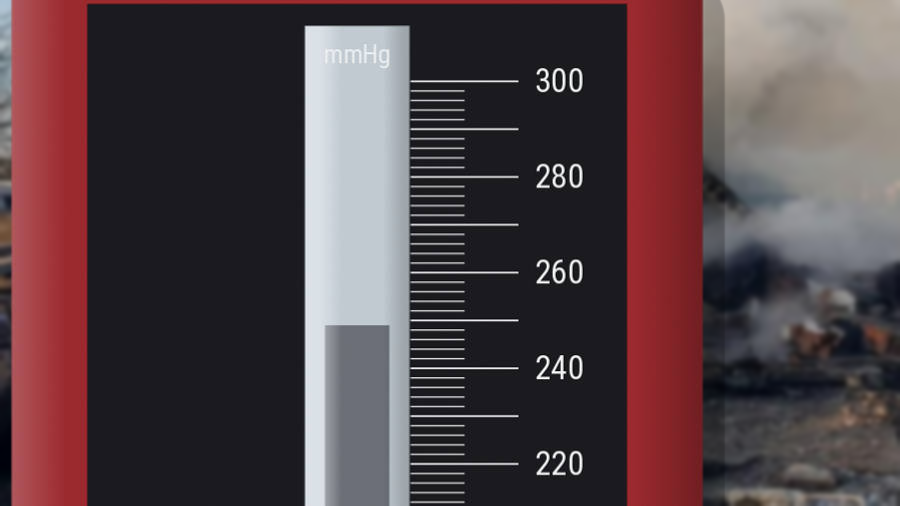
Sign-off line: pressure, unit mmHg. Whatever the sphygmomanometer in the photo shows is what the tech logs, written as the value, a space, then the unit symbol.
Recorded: 249 mmHg
